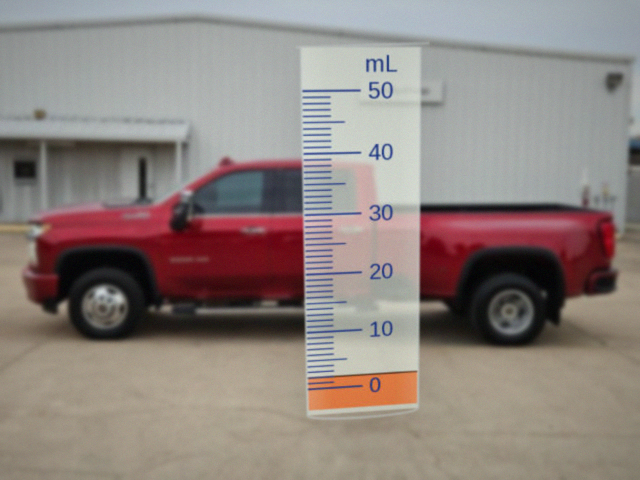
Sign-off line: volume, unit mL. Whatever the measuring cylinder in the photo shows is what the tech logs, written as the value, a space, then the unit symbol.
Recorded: 2 mL
